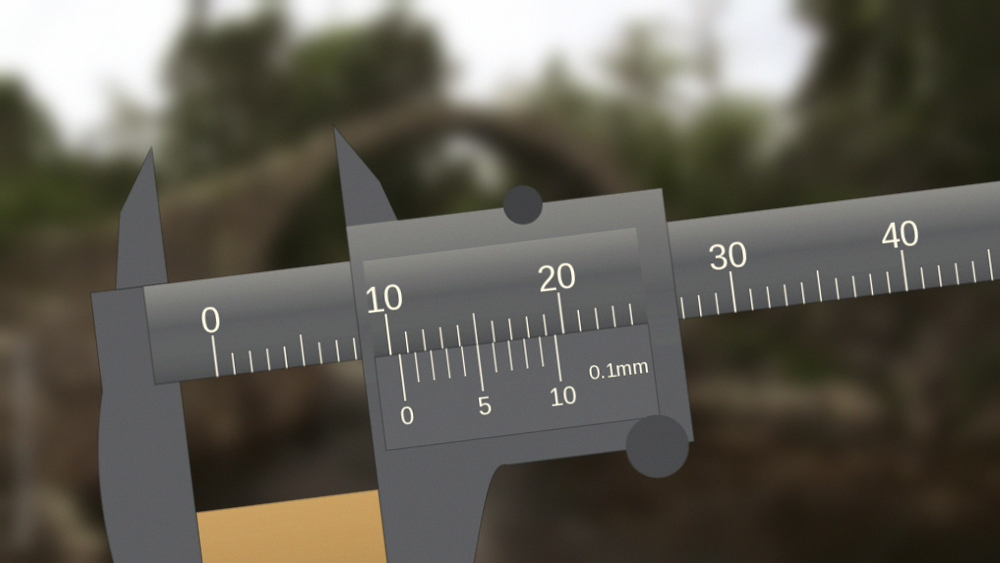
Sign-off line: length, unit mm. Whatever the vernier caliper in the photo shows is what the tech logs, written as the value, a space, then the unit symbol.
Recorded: 10.5 mm
